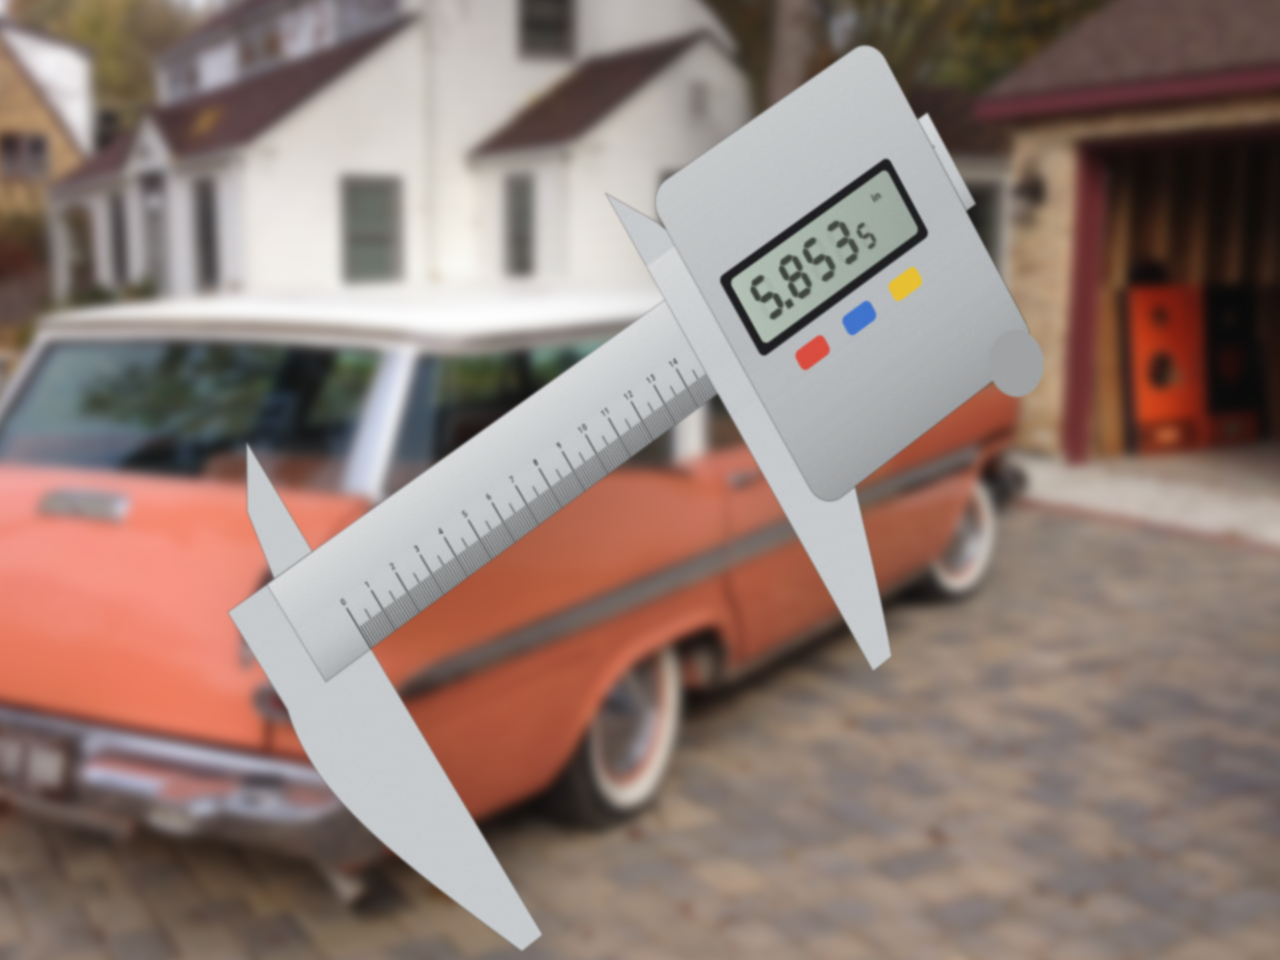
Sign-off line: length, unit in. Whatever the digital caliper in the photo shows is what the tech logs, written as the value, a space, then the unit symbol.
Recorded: 5.8535 in
